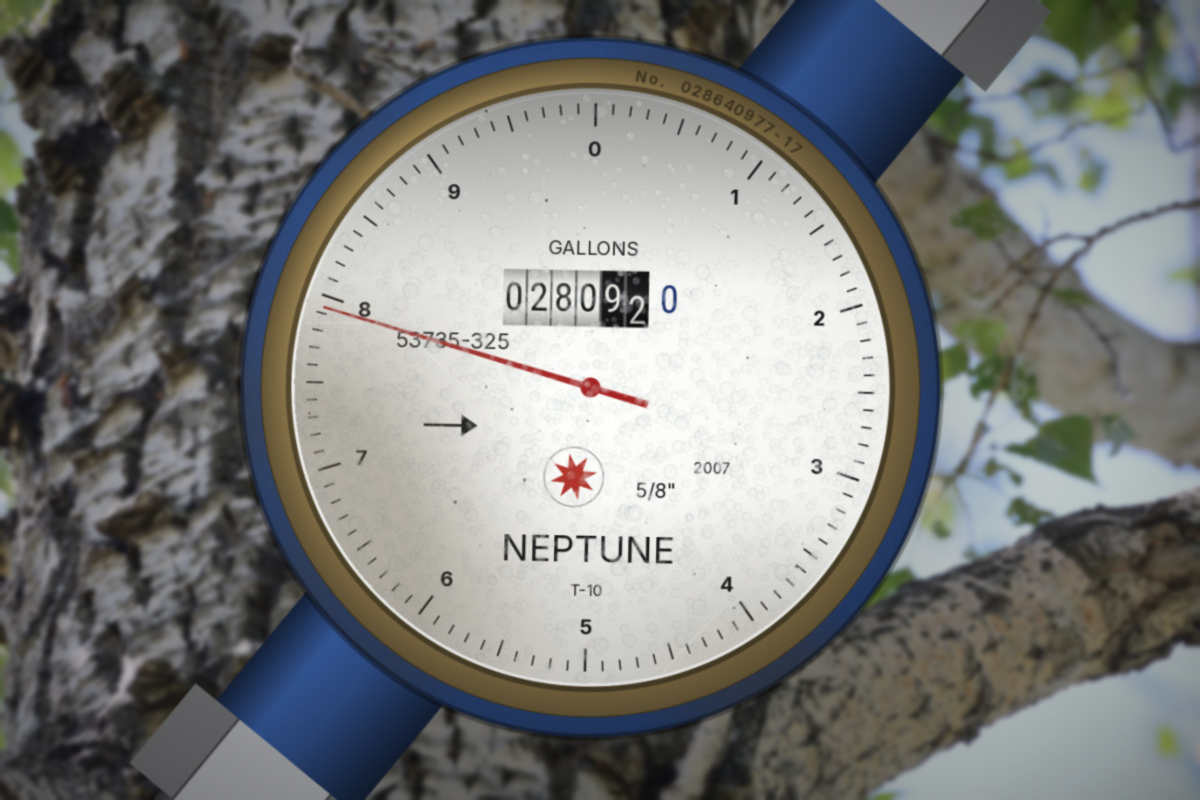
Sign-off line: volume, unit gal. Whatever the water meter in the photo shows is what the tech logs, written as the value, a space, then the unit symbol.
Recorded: 280917.9 gal
